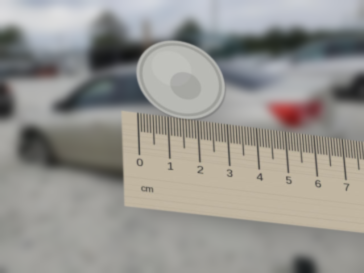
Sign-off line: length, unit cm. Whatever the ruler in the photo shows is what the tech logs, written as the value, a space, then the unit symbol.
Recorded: 3 cm
